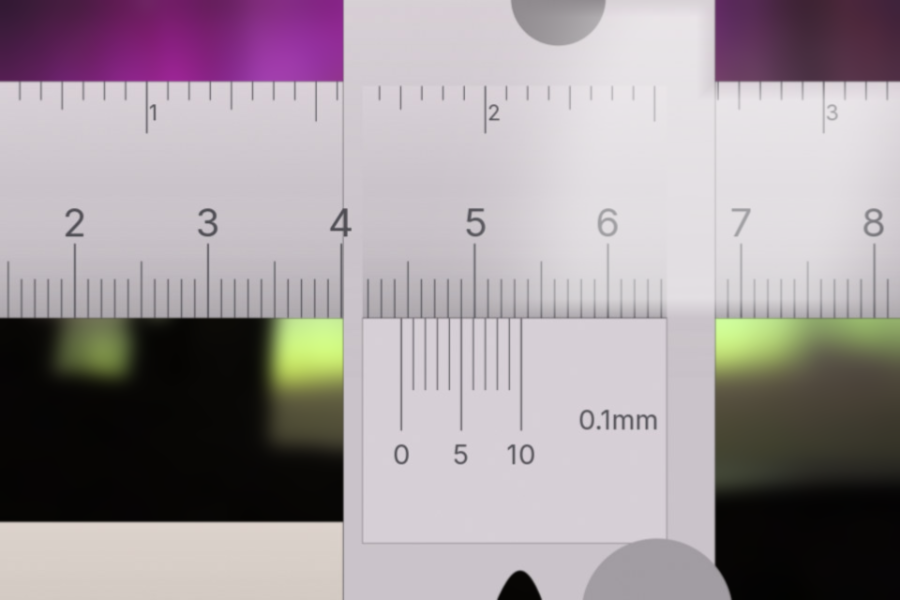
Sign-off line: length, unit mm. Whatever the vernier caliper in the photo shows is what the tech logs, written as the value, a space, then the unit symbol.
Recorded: 44.5 mm
